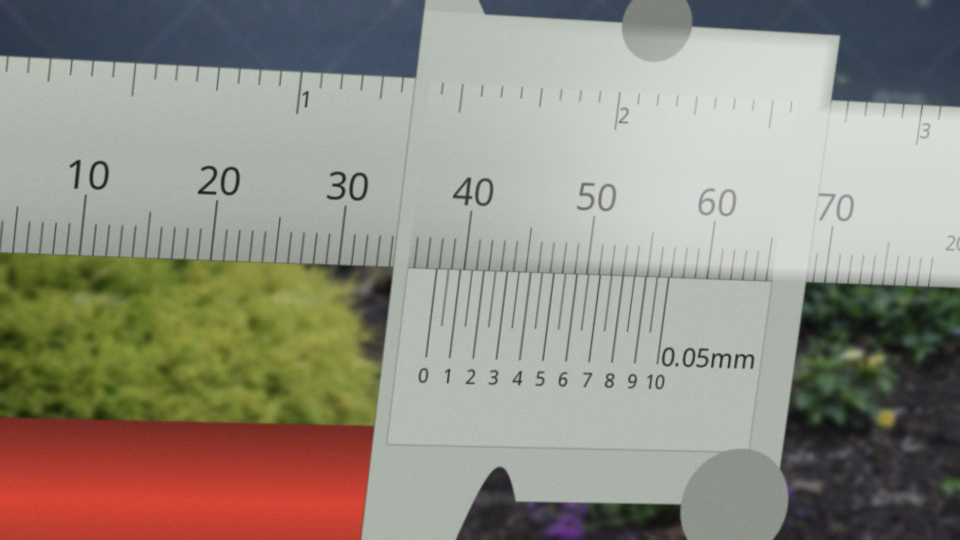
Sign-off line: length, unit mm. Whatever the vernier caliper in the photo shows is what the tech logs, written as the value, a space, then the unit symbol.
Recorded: 37.8 mm
